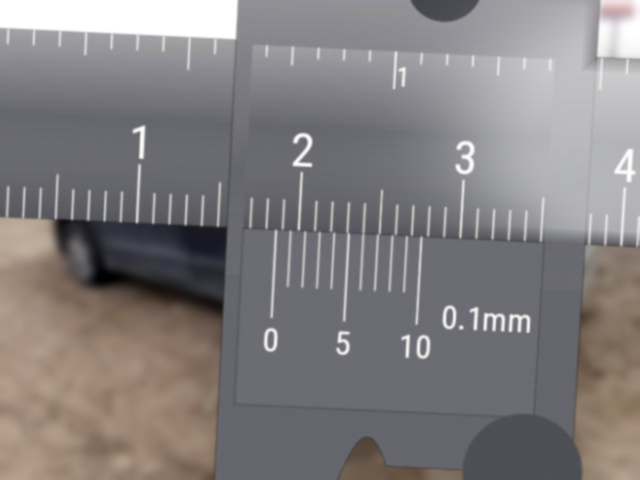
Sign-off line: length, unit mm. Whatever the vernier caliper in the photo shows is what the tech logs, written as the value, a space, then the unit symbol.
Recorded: 18.6 mm
